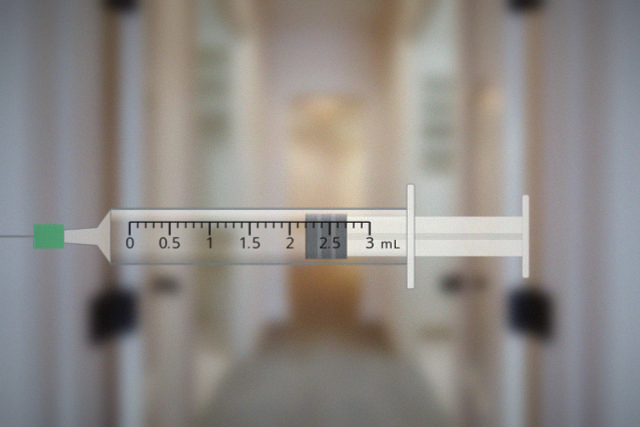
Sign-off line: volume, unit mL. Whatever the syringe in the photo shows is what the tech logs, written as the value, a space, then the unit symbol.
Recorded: 2.2 mL
